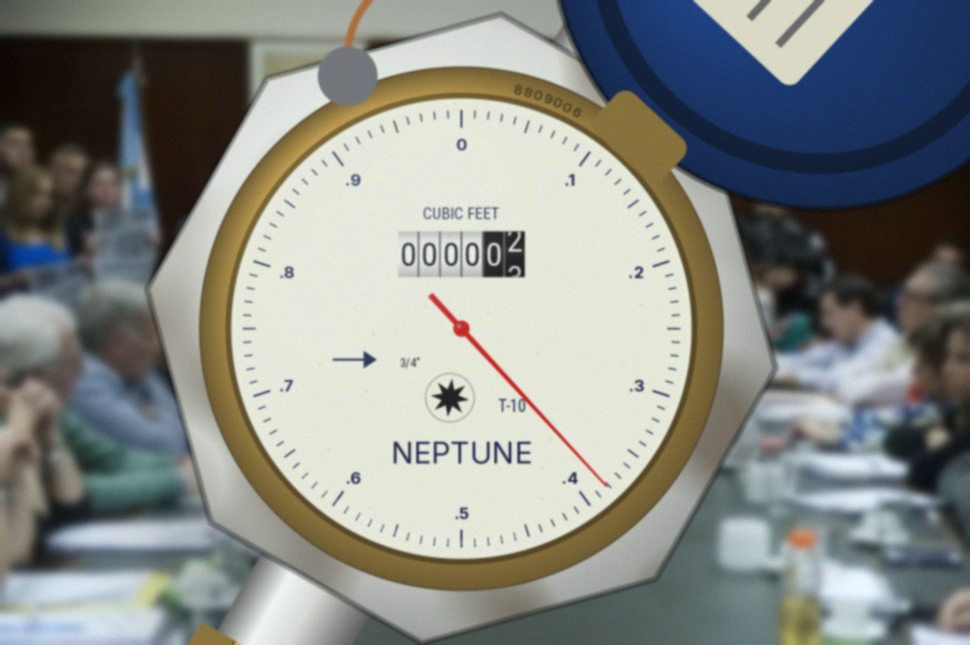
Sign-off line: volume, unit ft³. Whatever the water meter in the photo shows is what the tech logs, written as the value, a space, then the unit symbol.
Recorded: 2.38 ft³
